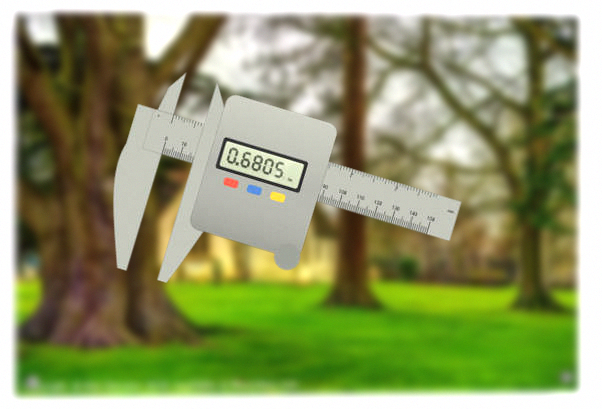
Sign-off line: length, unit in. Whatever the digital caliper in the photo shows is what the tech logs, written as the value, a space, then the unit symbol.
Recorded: 0.6805 in
